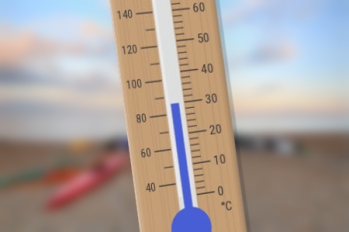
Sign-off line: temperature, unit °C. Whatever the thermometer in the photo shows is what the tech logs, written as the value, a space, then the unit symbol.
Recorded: 30 °C
